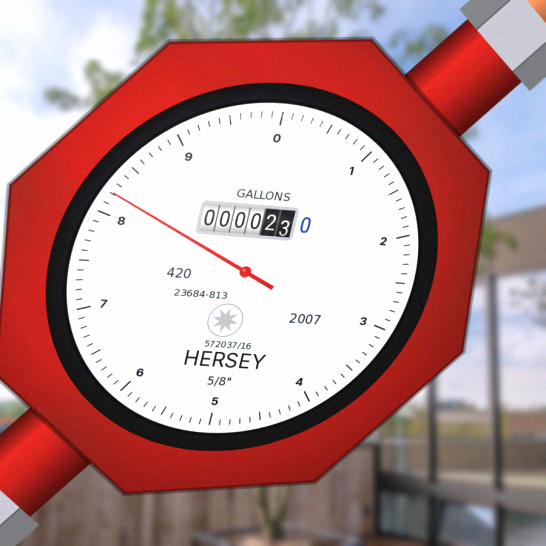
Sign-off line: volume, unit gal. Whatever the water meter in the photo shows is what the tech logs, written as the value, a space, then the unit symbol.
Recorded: 228.2 gal
